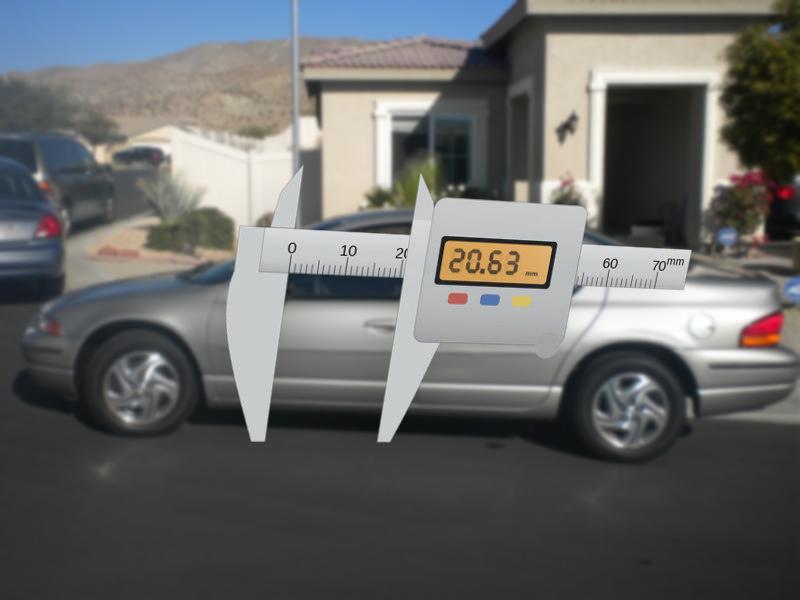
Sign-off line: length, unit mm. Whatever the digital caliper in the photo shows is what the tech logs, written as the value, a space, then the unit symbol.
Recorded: 20.63 mm
